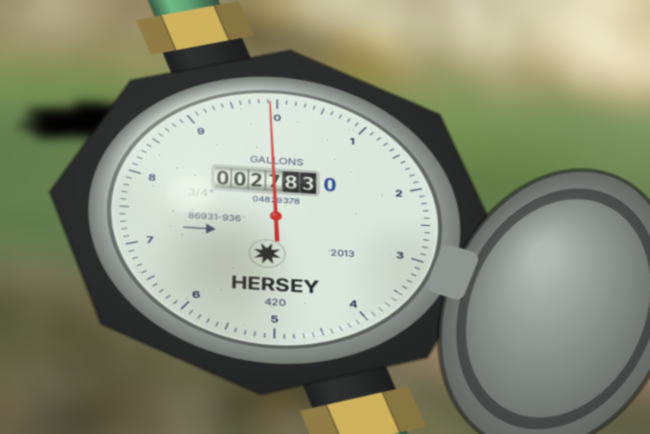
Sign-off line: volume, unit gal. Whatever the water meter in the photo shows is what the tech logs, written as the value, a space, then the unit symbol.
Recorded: 27829.9 gal
